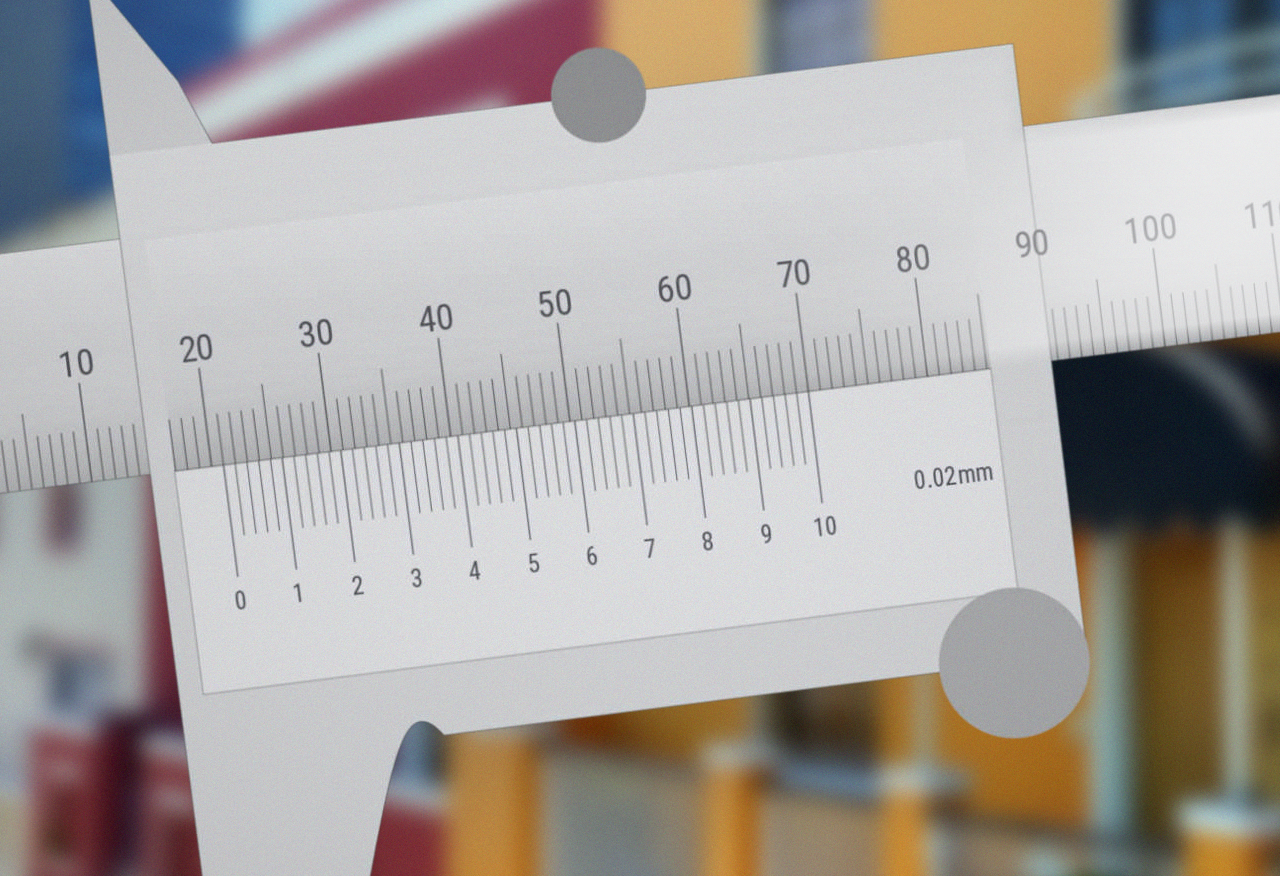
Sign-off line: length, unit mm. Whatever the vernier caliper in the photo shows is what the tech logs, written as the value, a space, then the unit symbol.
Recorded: 21.0 mm
